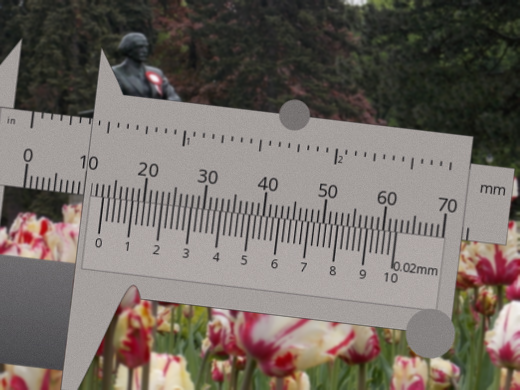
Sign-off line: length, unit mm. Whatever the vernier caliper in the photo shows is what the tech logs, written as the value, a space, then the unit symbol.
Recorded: 13.2 mm
